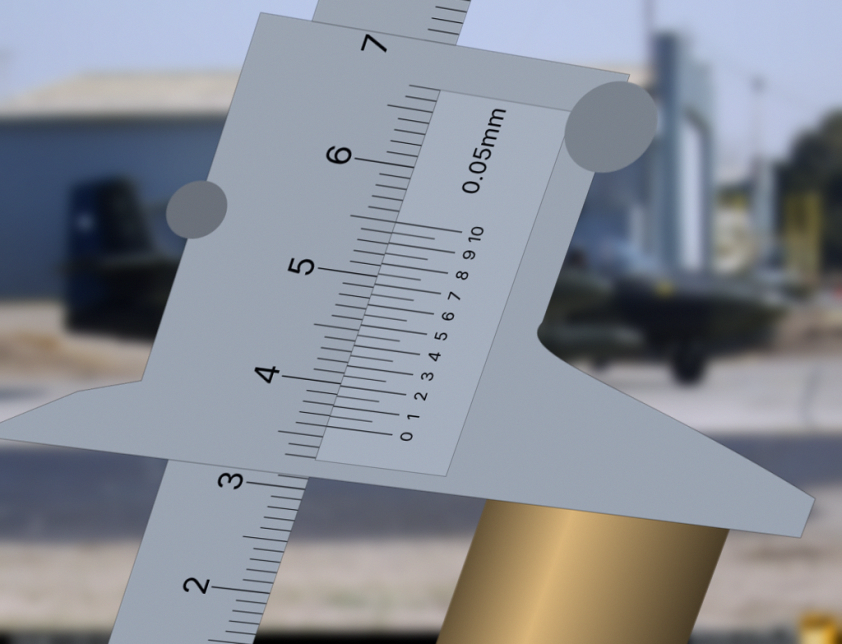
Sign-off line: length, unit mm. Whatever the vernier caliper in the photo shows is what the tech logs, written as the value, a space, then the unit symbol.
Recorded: 36.0 mm
